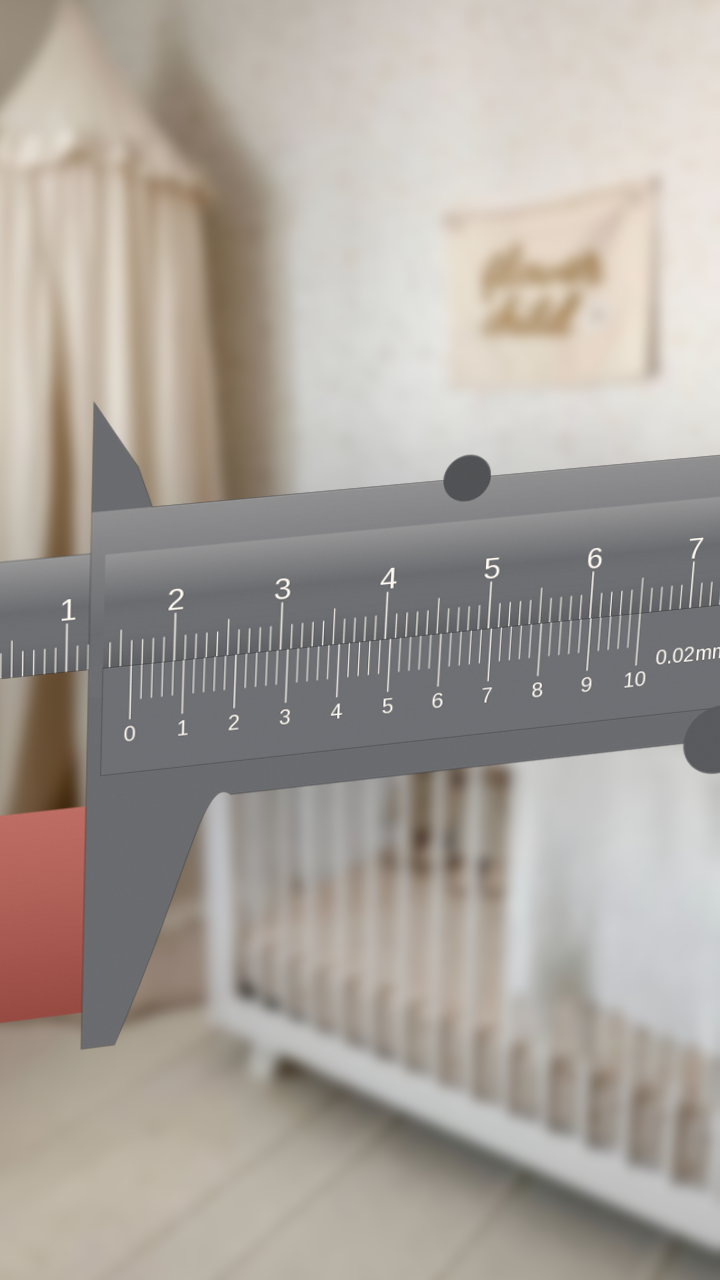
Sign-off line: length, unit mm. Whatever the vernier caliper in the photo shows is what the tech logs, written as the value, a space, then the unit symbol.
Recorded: 16.0 mm
